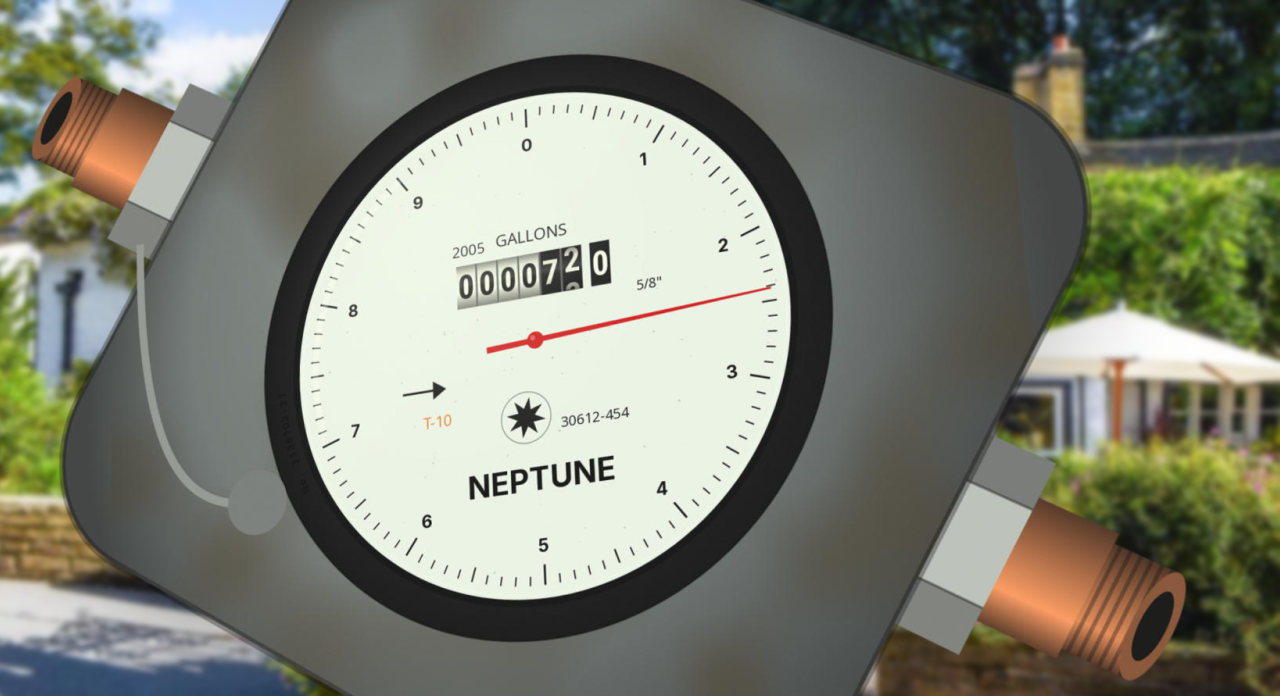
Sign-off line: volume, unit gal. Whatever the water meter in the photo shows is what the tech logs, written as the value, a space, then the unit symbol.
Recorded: 722.4 gal
